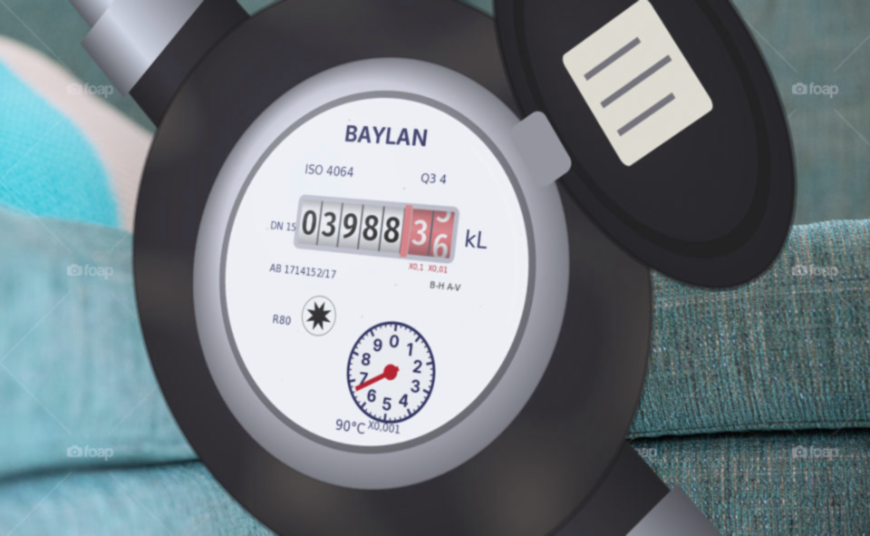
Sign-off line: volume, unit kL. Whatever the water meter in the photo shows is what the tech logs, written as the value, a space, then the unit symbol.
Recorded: 3988.356 kL
